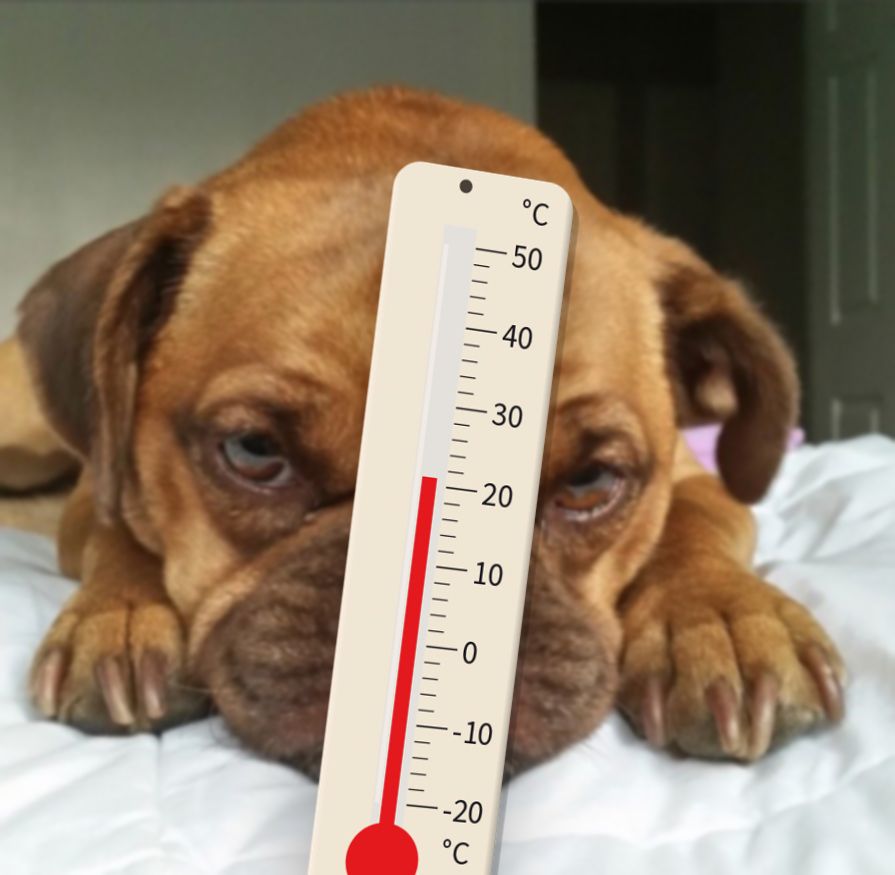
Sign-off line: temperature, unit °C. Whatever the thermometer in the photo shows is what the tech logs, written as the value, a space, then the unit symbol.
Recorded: 21 °C
